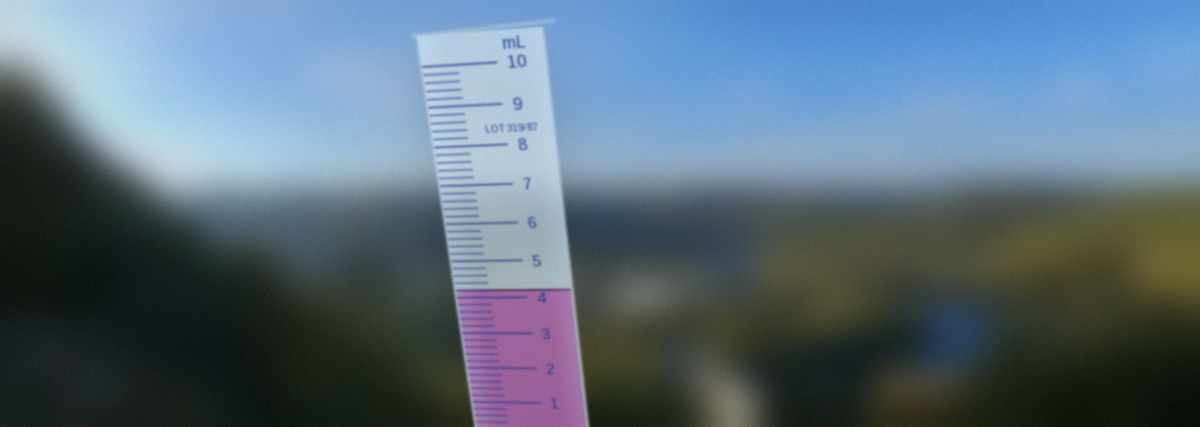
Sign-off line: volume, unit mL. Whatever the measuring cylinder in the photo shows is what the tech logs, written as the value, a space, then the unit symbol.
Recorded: 4.2 mL
